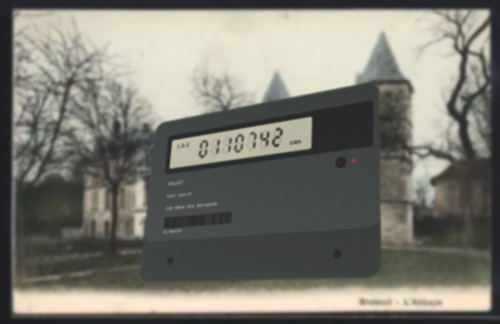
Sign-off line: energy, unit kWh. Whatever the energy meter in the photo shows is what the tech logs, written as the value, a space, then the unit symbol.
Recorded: 110742 kWh
